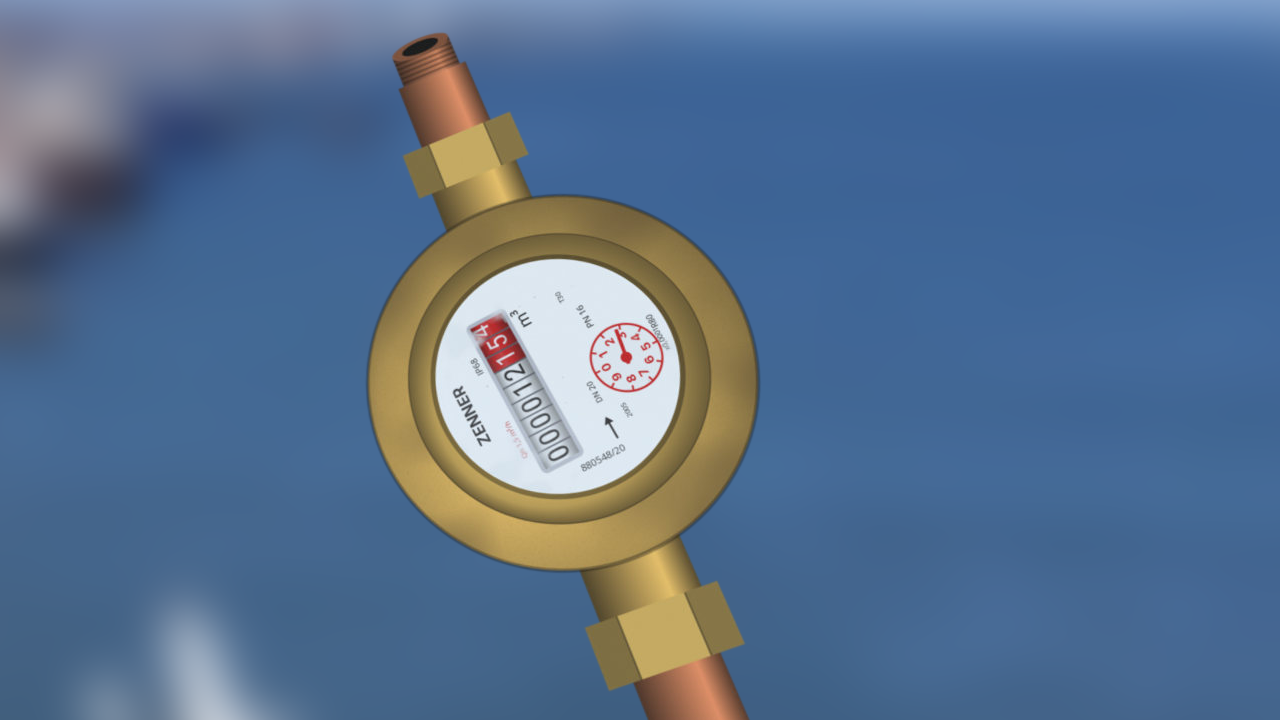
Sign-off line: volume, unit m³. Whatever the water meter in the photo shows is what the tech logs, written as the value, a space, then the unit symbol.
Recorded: 12.1542 m³
